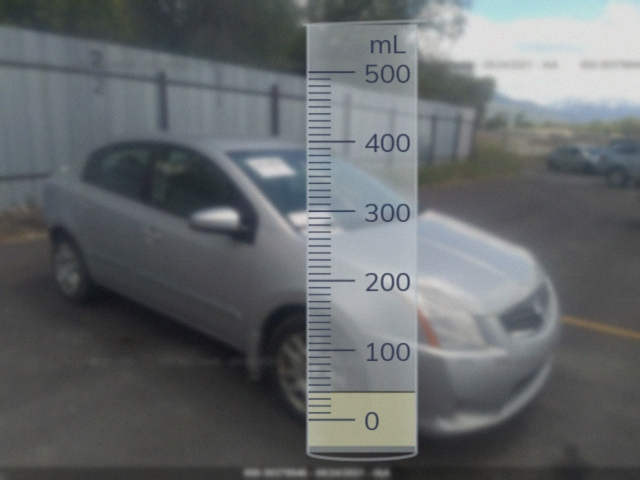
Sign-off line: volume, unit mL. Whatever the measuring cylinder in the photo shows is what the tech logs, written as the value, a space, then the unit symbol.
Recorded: 40 mL
